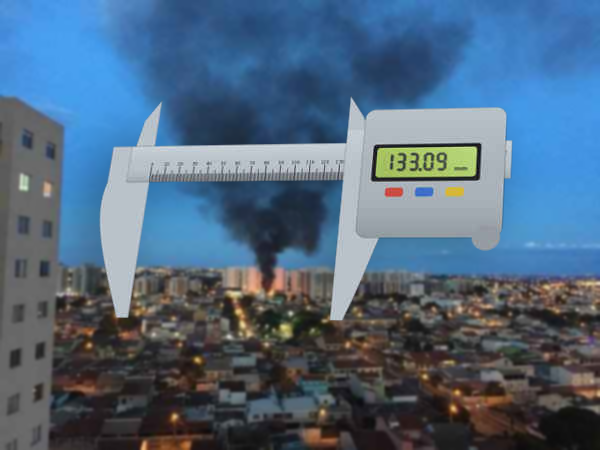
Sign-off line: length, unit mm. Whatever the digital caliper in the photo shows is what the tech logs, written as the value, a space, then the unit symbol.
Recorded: 133.09 mm
